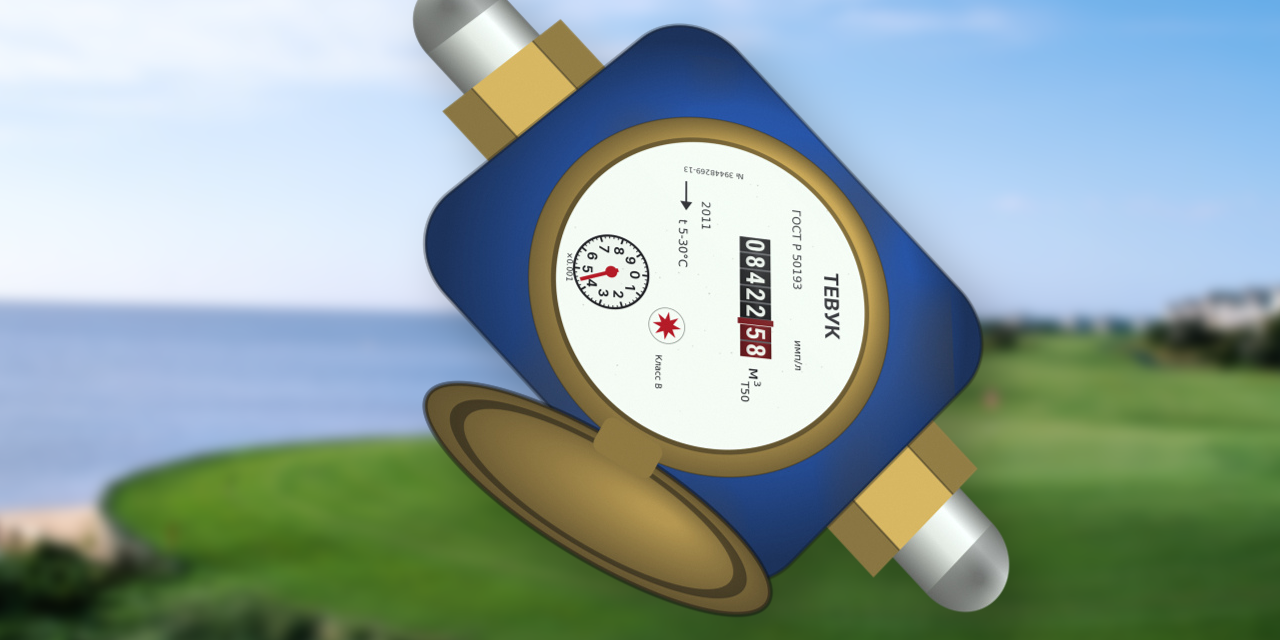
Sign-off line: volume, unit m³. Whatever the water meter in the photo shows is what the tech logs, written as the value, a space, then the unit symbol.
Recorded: 8422.584 m³
